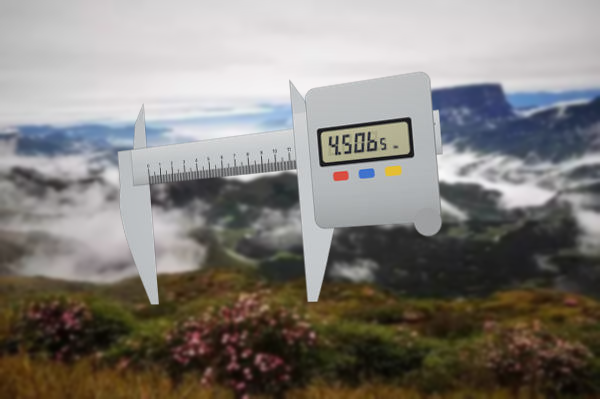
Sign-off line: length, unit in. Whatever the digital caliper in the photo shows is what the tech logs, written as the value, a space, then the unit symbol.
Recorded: 4.5065 in
